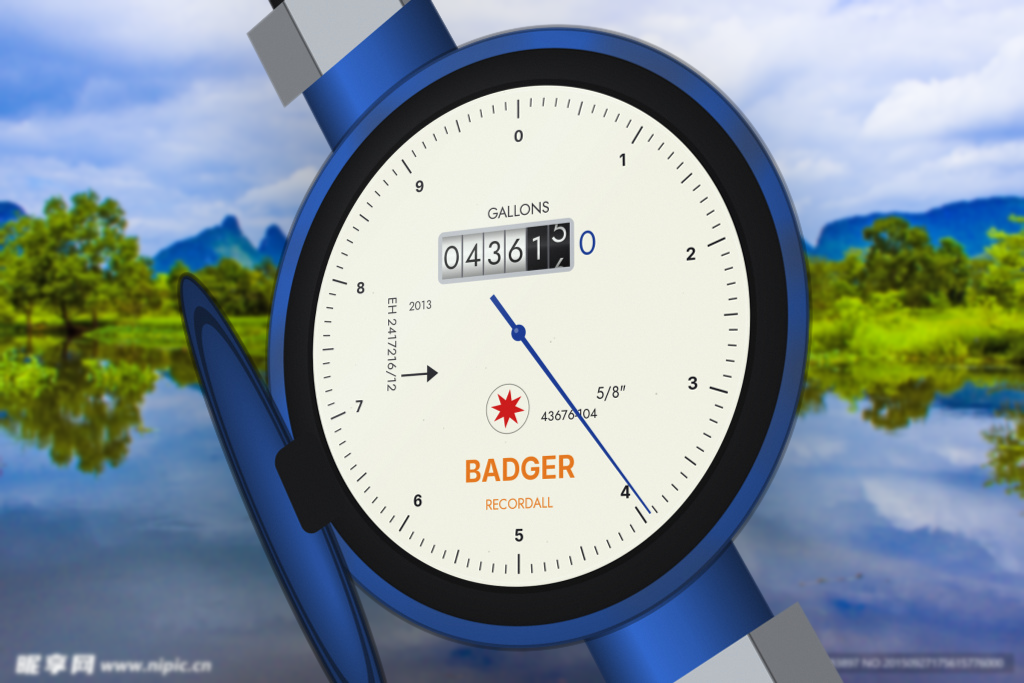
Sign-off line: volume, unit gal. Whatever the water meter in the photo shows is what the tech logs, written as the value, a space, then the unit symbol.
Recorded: 436153.9 gal
